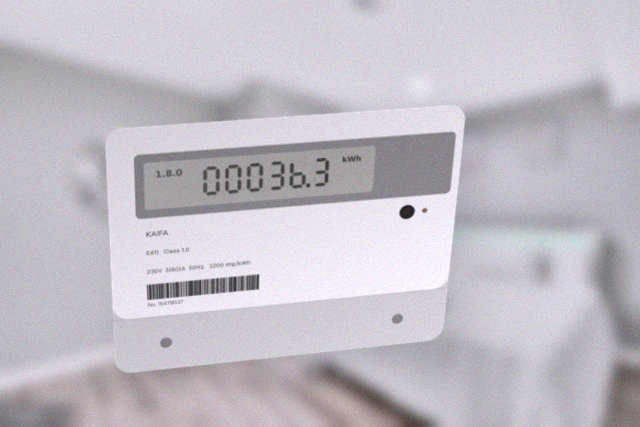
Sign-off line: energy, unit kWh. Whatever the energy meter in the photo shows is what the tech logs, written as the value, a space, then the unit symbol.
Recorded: 36.3 kWh
